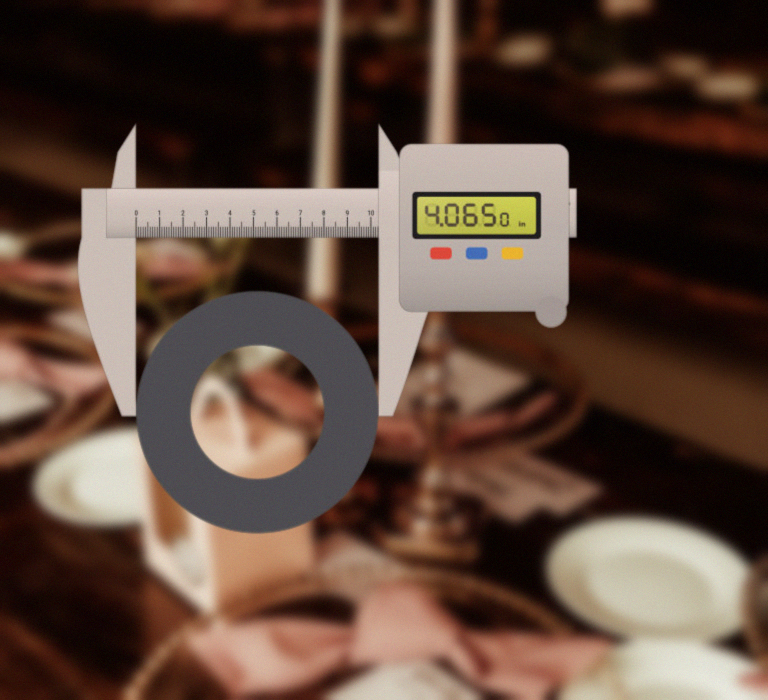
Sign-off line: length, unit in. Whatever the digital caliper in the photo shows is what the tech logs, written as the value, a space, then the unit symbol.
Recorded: 4.0650 in
